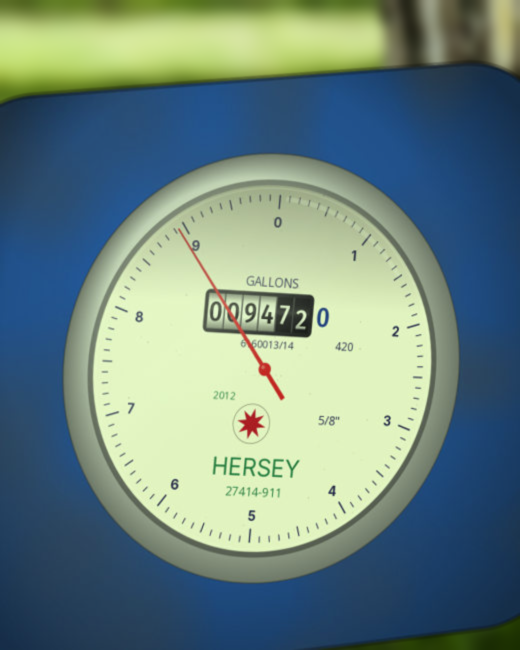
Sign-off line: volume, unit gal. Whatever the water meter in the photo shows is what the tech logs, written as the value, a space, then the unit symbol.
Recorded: 94718.9 gal
